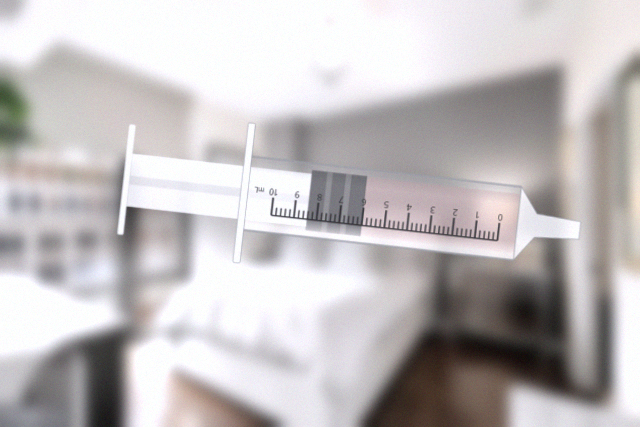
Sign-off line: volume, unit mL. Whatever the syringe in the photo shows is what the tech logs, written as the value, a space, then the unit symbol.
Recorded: 6 mL
